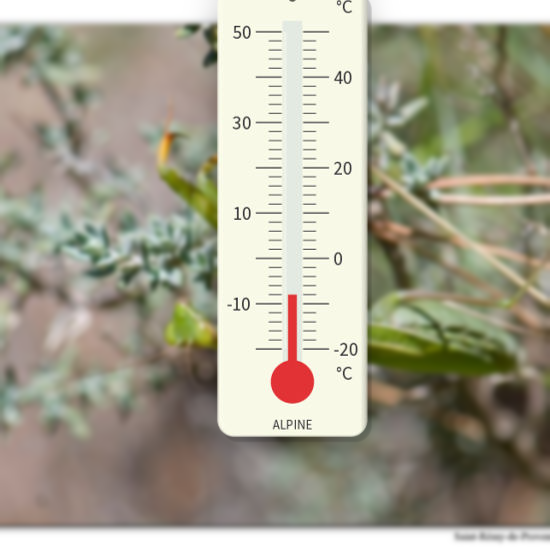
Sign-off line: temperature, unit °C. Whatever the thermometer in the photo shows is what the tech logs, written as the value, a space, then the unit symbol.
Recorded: -8 °C
